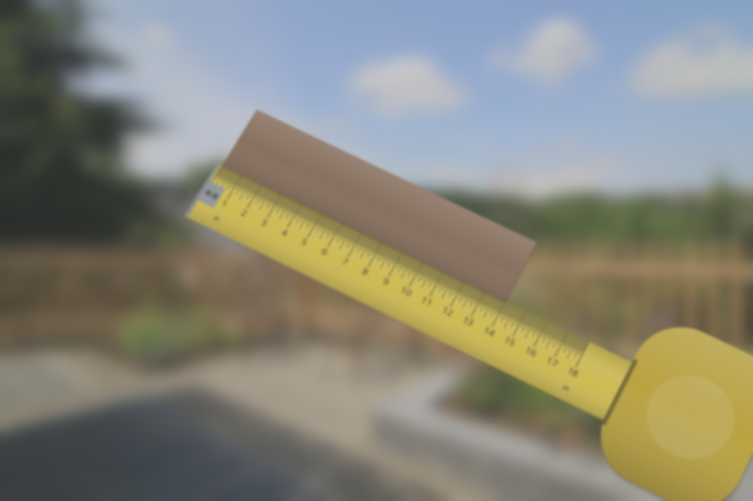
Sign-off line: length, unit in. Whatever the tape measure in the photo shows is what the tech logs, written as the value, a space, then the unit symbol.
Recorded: 14 in
